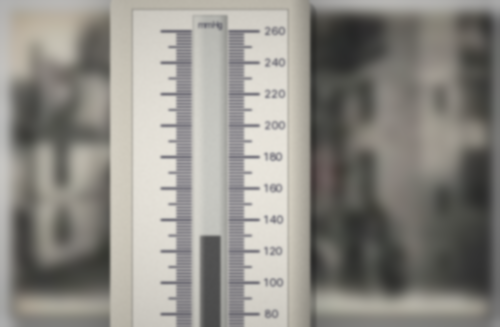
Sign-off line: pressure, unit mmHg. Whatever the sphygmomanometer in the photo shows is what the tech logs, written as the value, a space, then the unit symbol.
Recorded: 130 mmHg
